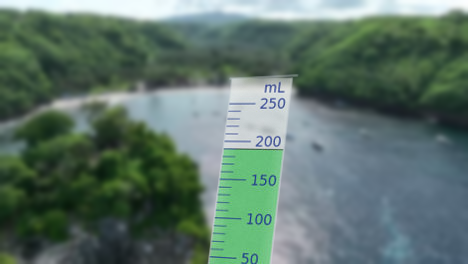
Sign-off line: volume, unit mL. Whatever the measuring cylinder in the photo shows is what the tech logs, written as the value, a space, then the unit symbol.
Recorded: 190 mL
